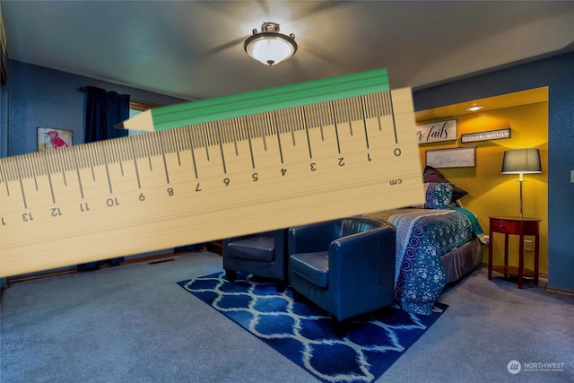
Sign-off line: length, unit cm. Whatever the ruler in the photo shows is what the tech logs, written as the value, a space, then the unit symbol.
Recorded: 9.5 cm
